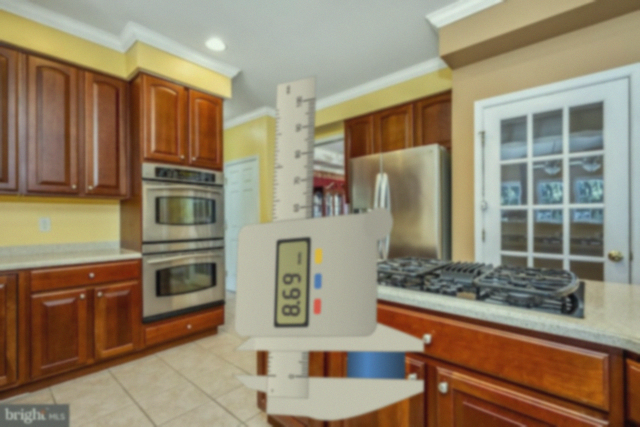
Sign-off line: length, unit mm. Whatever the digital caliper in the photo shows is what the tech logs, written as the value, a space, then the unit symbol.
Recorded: 8.69 mm
